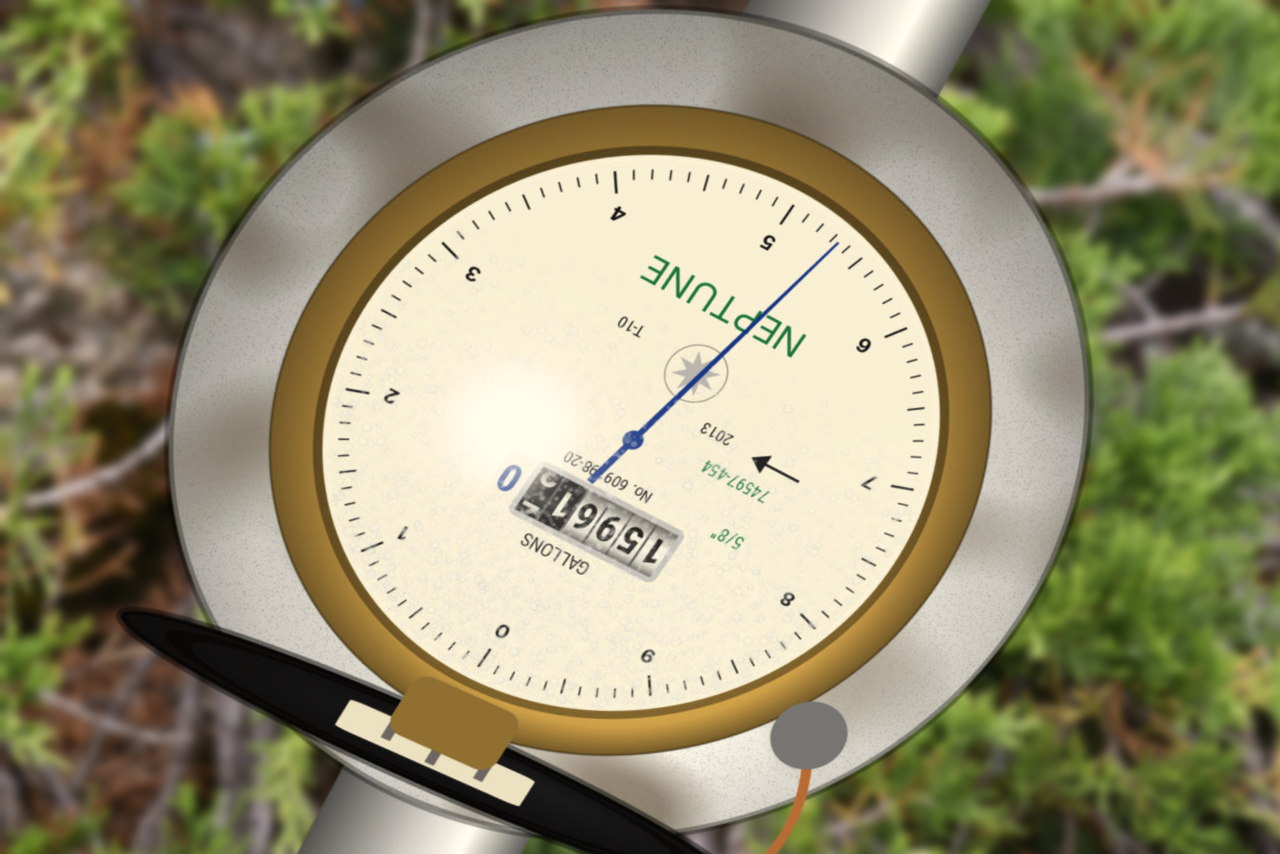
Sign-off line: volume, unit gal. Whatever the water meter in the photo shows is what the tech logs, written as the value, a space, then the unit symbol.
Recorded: 1596125.3 gal
